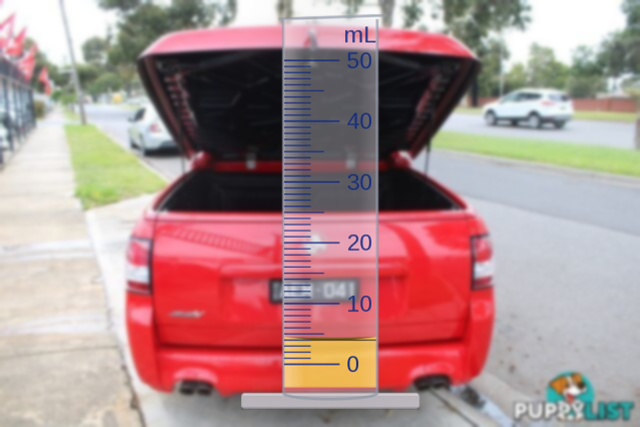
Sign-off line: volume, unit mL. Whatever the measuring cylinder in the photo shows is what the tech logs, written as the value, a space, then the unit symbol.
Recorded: 4 mL
